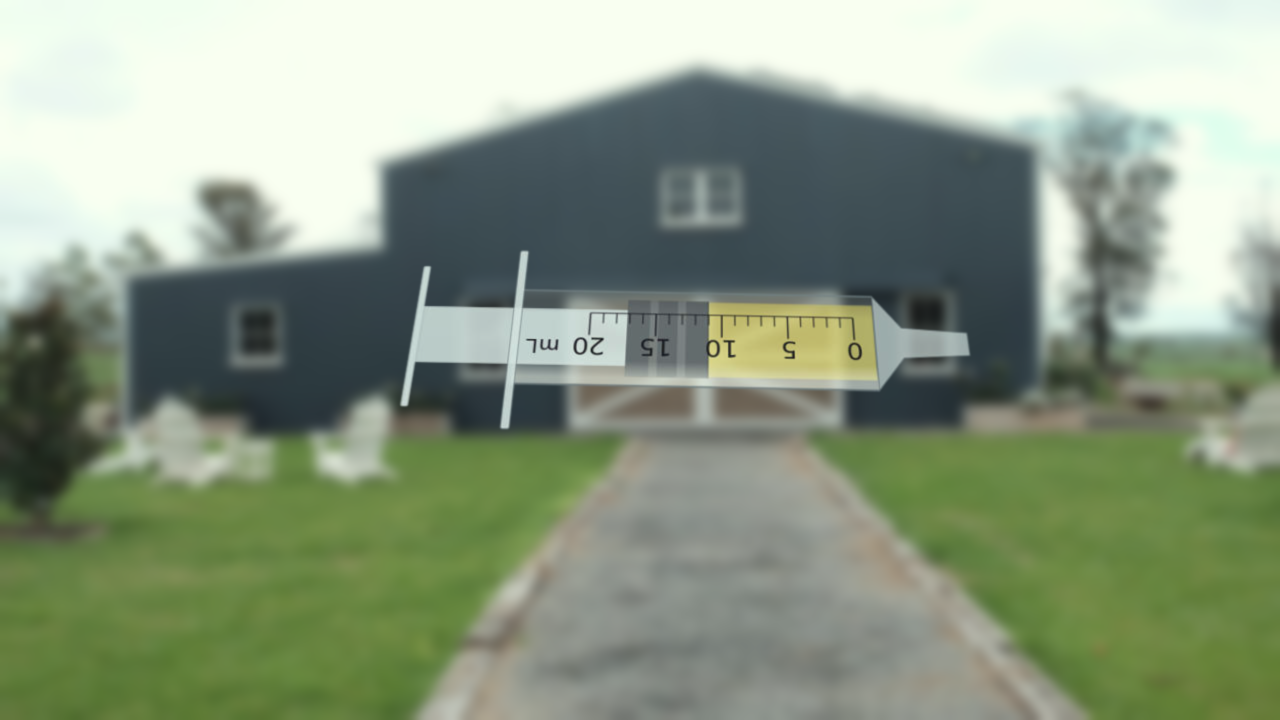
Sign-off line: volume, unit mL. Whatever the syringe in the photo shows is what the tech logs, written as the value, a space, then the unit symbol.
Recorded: 11 mL
